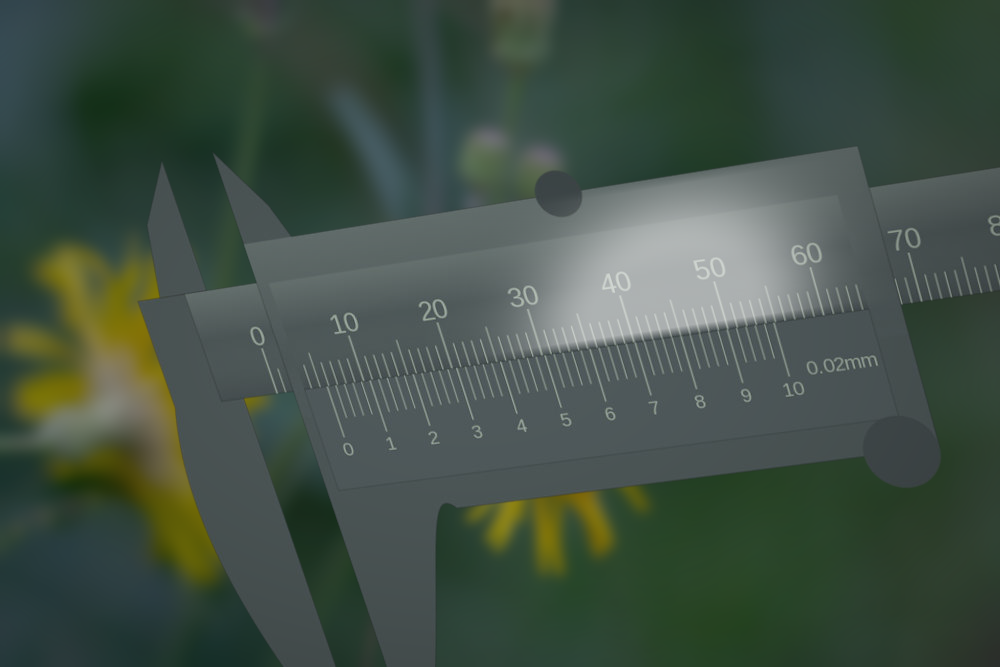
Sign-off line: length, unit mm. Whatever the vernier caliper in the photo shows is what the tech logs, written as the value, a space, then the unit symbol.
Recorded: 5.8 mm
